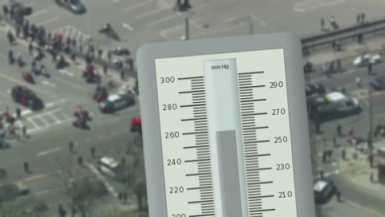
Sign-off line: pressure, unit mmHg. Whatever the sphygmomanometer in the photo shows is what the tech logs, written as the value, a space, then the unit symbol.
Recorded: 260 mmHg
